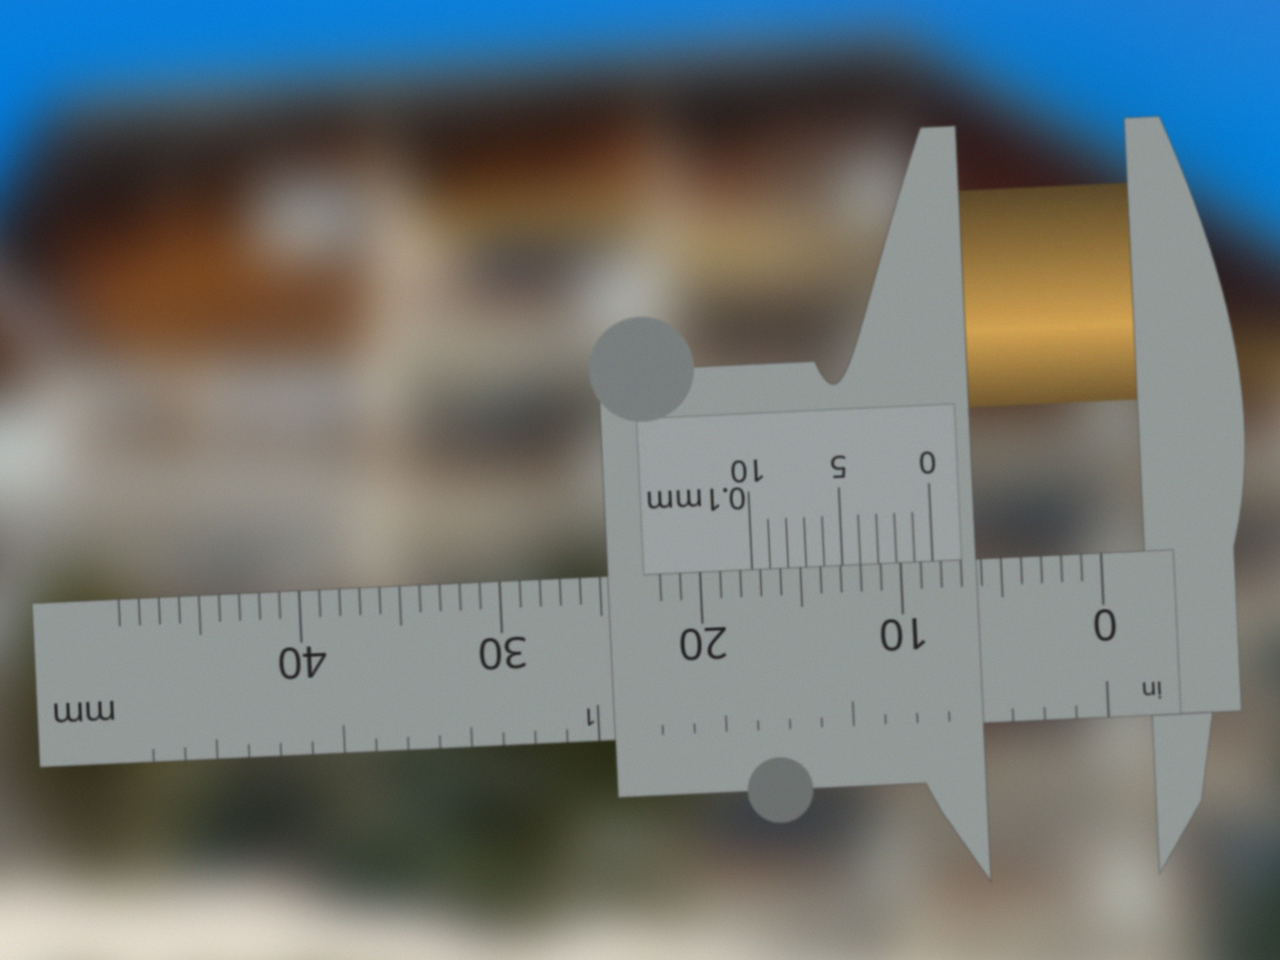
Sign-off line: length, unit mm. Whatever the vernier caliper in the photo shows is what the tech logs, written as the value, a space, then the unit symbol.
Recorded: 8.4 mm
